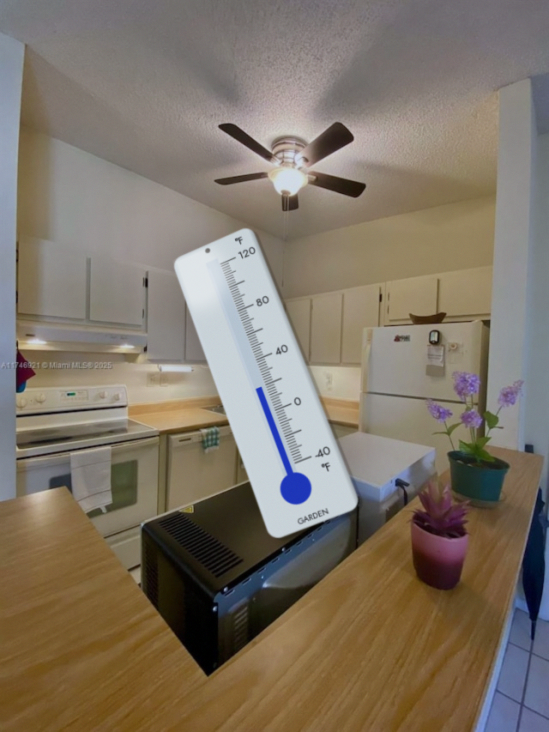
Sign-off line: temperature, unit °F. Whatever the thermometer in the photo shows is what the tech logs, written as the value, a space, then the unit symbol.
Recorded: 20 °F
